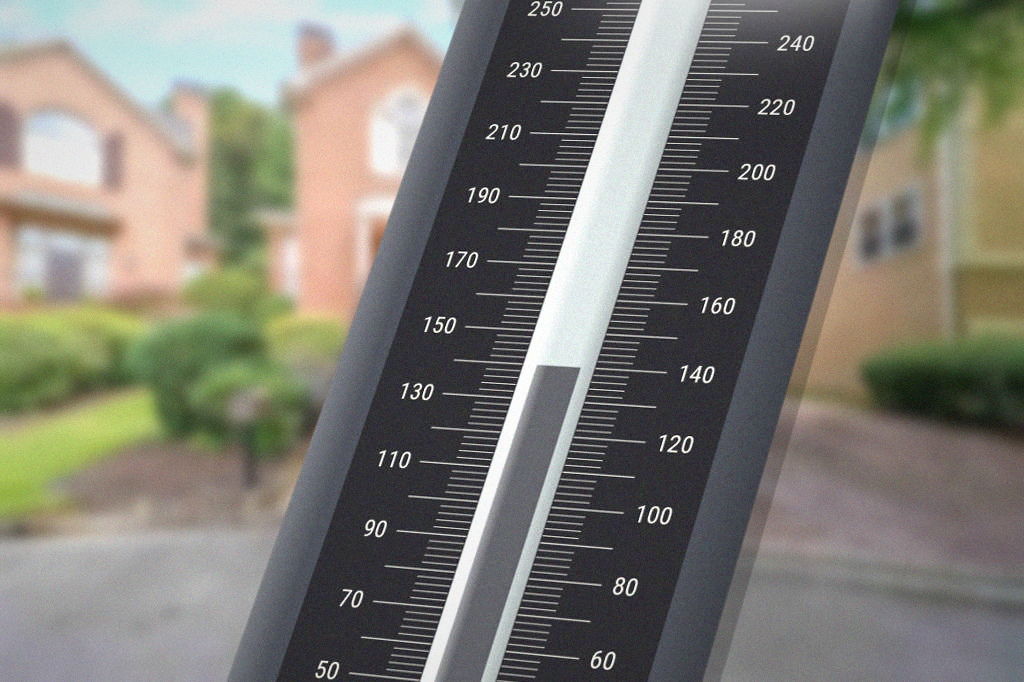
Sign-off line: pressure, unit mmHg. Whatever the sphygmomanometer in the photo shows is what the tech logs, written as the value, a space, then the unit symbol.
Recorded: 140 mmHg
